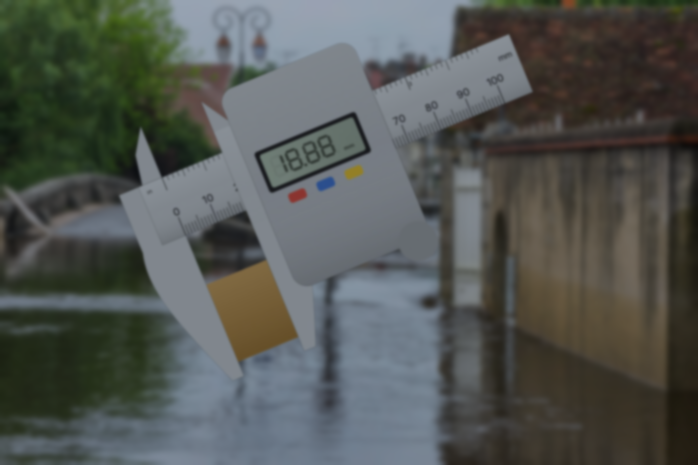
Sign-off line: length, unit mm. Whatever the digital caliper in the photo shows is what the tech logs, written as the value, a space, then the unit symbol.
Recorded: 18.88 mm
